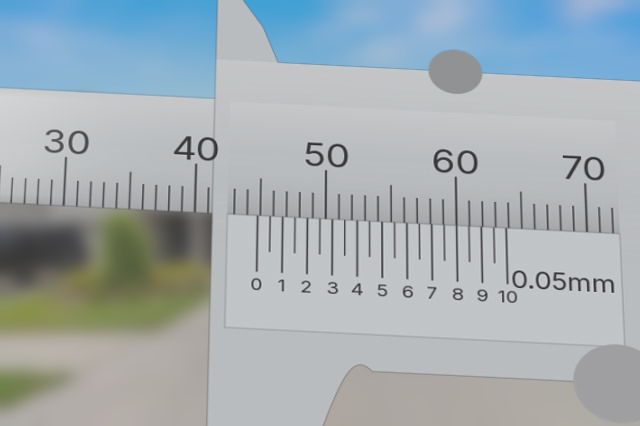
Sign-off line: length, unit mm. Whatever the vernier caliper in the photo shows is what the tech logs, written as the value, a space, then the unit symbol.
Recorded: 44.8 mm
